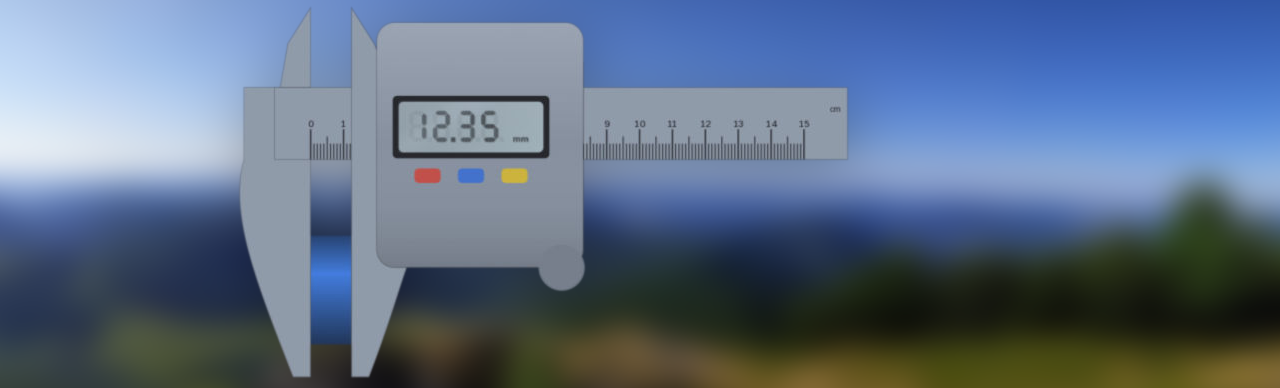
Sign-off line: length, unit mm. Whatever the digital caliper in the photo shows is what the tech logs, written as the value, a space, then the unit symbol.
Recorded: 12.35 mm
